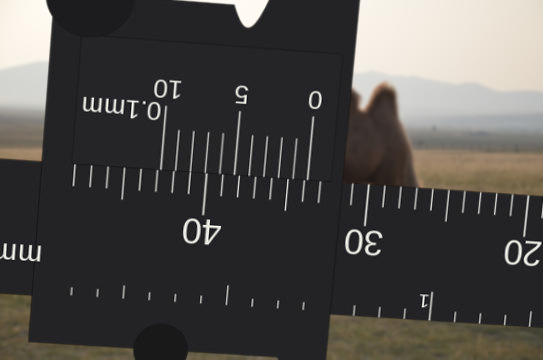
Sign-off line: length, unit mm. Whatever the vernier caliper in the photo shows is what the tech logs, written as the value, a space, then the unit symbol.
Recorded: 33.8 mm
